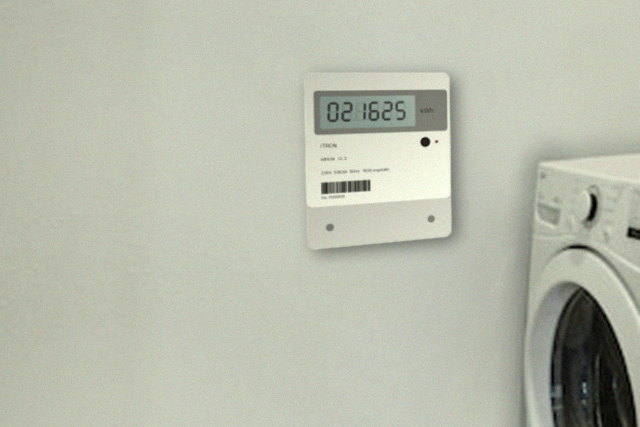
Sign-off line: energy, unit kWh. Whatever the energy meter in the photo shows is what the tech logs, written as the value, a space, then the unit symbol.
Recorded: 21625 kWh
